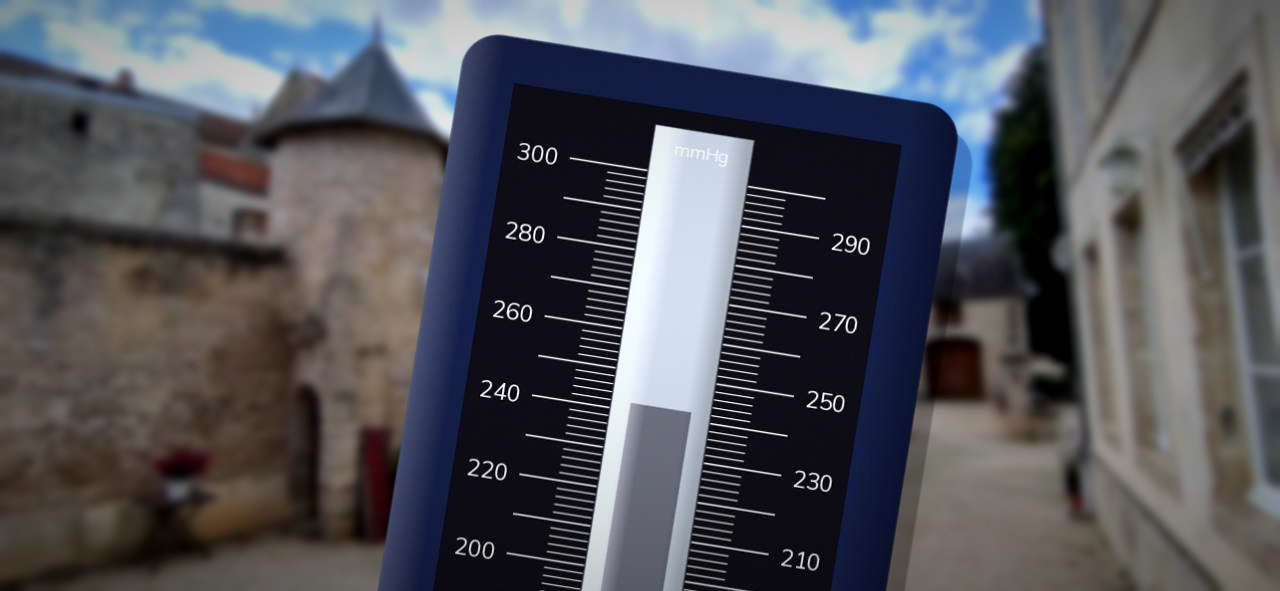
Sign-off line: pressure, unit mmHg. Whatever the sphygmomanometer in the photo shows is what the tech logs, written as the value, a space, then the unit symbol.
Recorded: 242 mmHg
